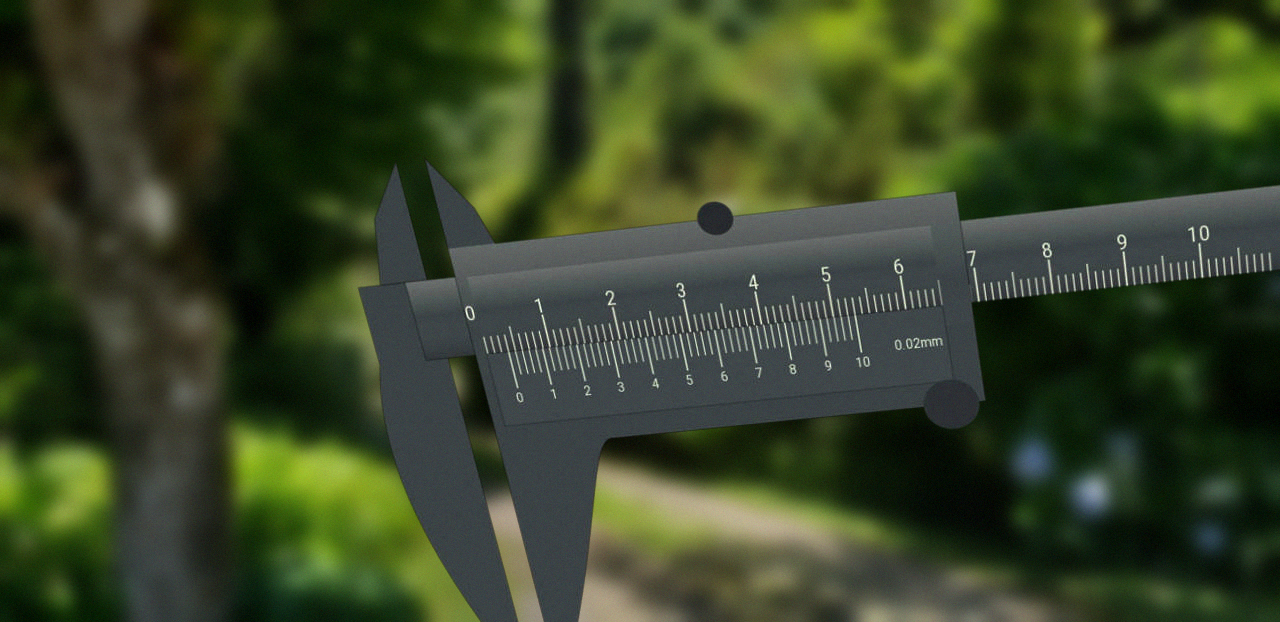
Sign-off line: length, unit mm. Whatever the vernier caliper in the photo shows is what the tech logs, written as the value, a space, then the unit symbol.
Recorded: 4.0 mm
